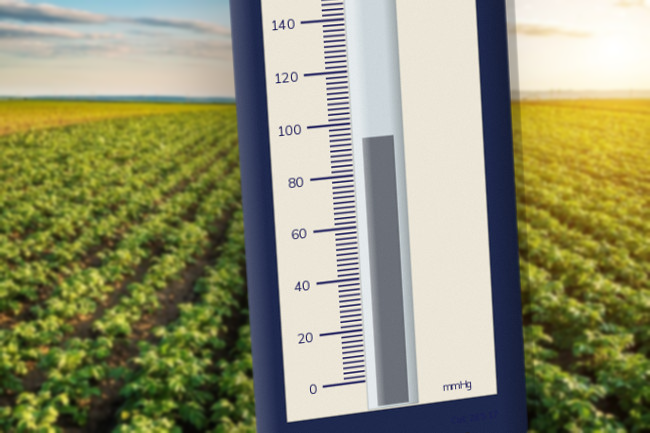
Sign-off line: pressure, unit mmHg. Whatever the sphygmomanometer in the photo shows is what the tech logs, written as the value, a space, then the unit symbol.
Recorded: 94 mmHg
